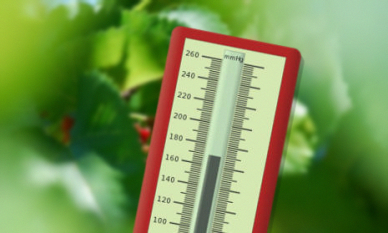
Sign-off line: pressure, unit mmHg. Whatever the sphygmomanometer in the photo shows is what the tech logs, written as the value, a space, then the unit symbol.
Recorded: 170 mmHg
